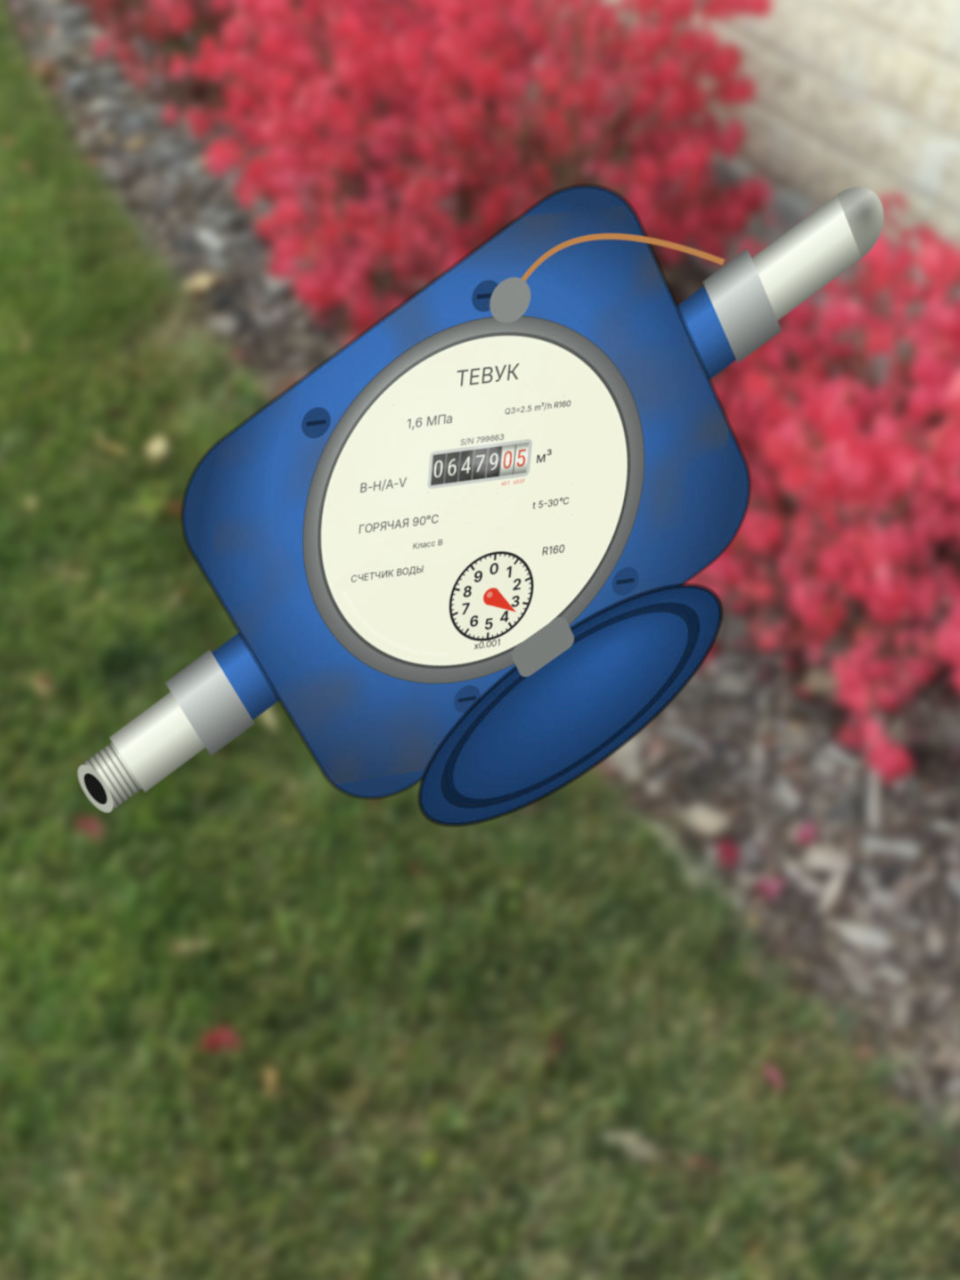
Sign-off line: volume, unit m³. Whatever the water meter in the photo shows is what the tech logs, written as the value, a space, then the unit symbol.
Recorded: 6479.053 m³
